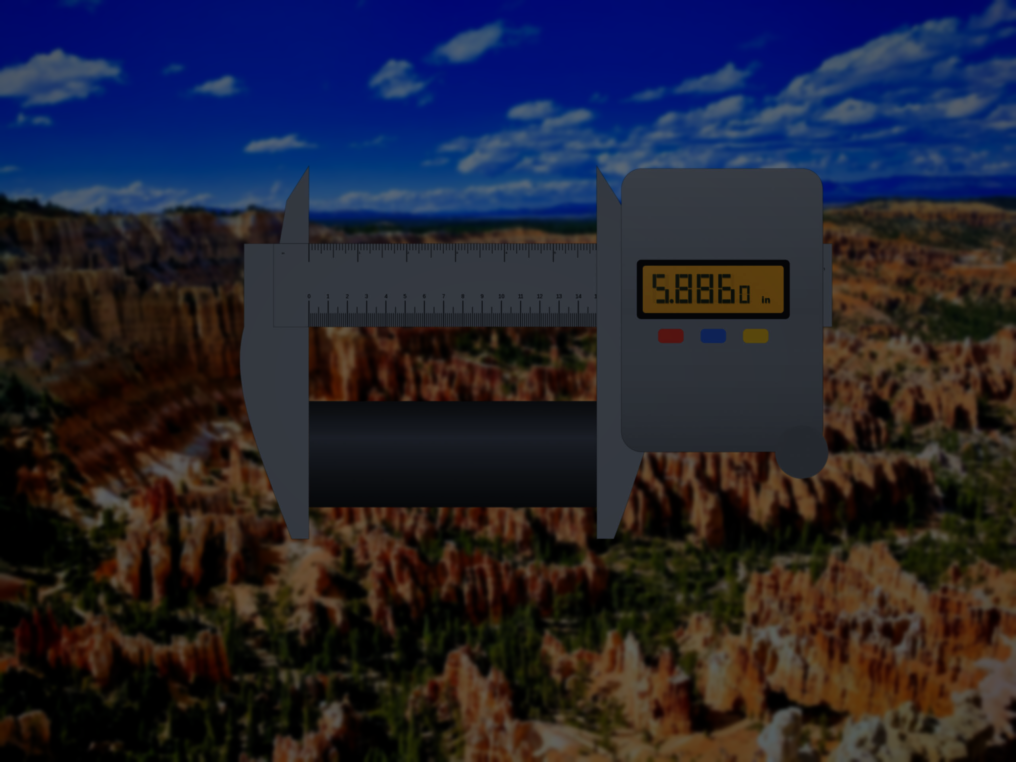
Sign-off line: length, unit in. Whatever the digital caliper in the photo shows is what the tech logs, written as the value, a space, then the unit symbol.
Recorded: 5.8860 in
